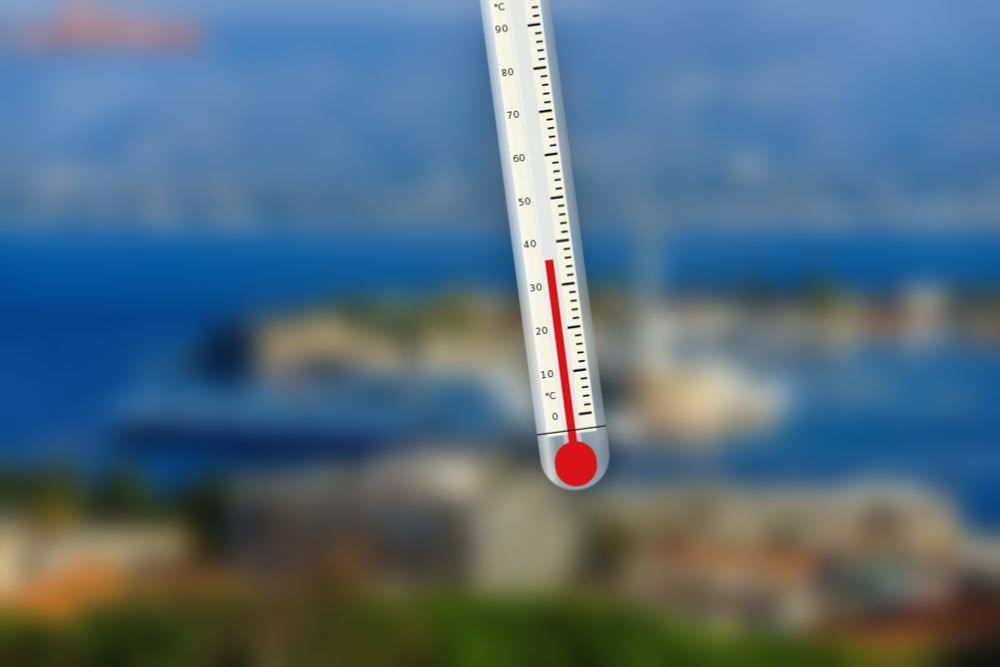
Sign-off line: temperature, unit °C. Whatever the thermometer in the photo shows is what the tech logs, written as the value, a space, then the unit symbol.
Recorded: 36 °C
